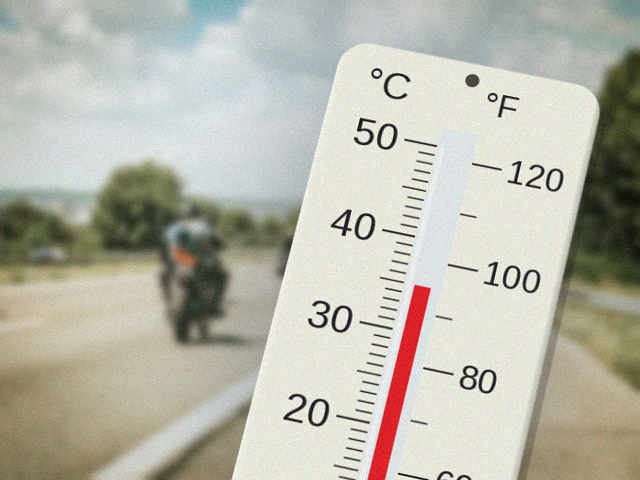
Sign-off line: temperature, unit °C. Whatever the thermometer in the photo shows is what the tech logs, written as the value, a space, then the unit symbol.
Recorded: 35 °C
